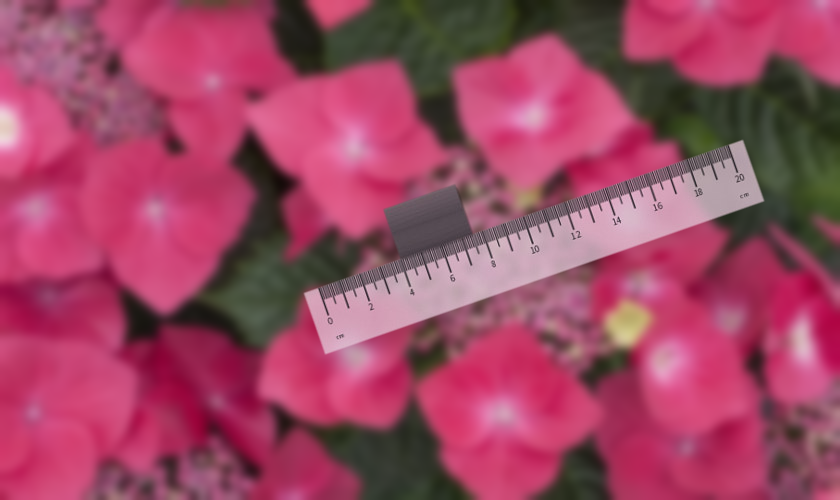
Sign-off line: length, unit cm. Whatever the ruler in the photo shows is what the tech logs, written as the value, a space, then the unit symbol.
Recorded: 3.5 cm
